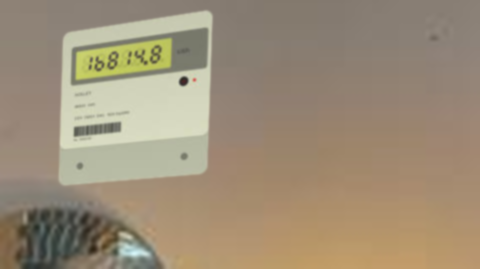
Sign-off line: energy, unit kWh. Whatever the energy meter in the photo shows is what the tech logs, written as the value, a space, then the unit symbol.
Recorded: 16814.8 kWh
